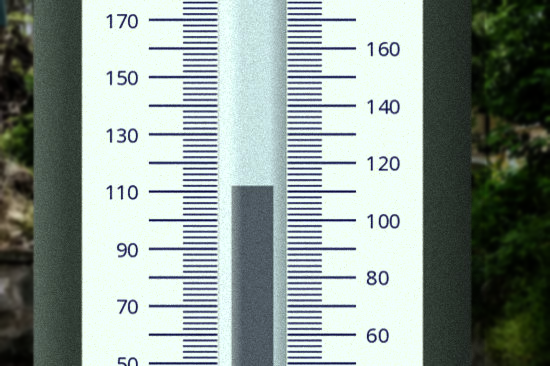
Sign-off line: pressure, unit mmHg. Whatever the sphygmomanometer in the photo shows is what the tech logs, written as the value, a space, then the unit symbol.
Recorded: 112 mmHg
